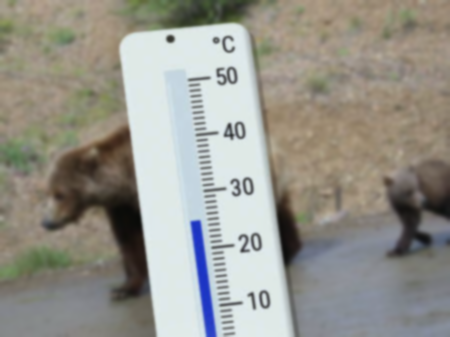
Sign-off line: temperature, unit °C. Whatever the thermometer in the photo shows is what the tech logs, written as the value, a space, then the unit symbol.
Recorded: 25 °C
